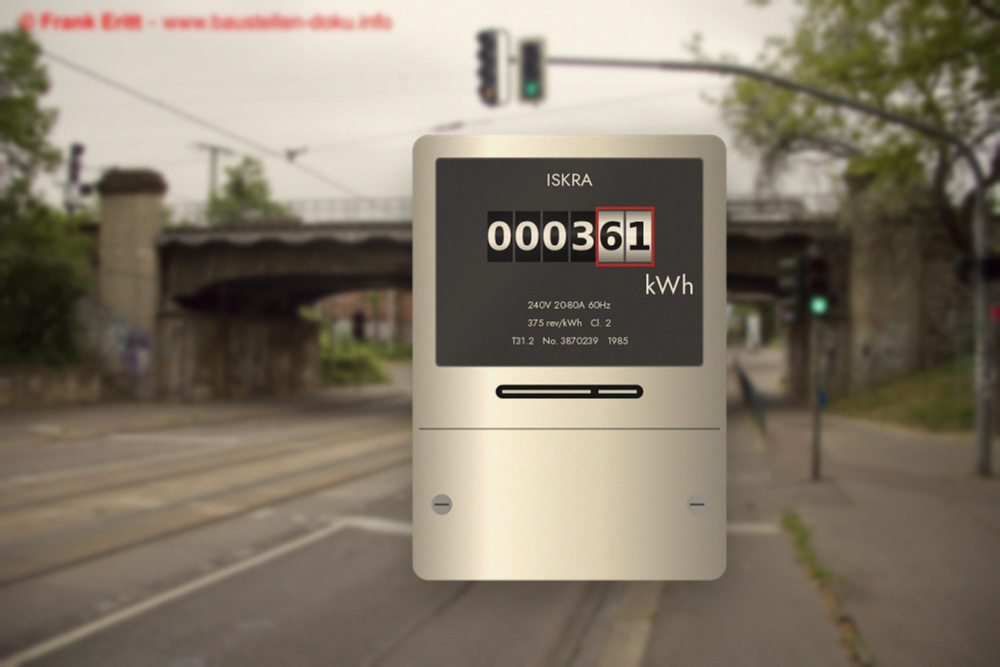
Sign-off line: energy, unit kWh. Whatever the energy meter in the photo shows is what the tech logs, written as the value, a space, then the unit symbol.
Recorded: 3.61 kWh
